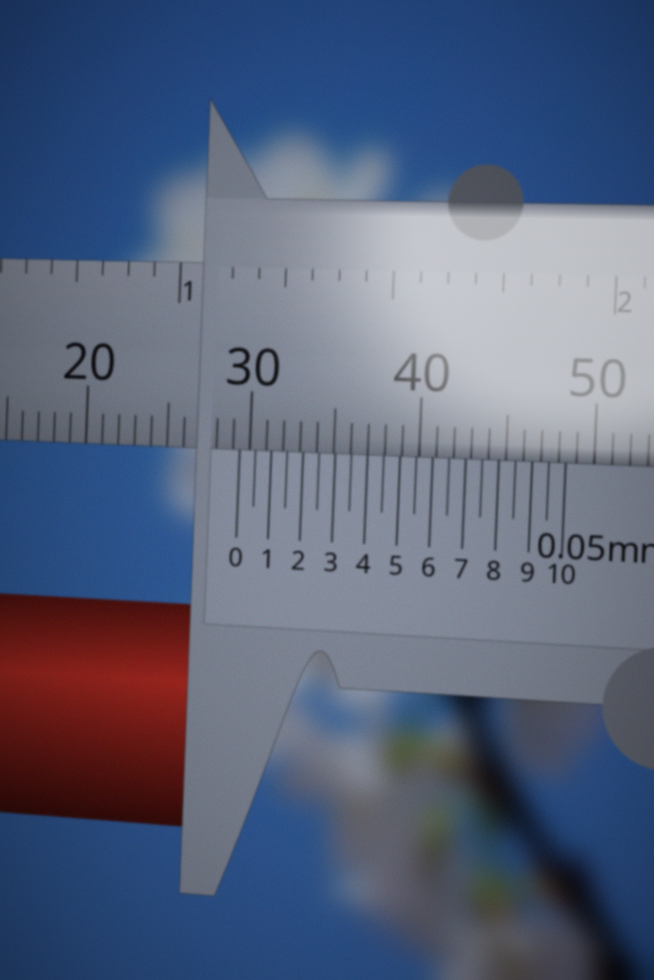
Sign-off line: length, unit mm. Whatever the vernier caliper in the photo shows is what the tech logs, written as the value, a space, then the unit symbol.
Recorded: 29.4 mm
